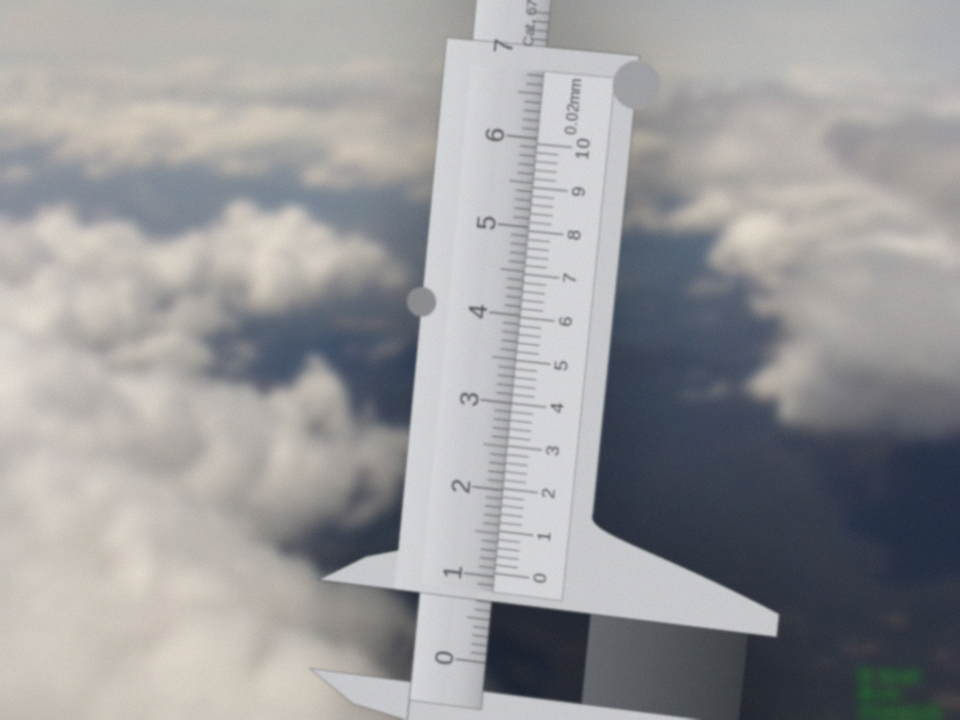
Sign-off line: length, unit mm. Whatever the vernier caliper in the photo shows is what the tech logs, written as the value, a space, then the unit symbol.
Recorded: 10.4 mm
